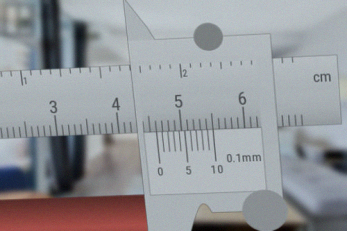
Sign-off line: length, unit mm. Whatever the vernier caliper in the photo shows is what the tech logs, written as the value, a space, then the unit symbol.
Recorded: 46.0 mm
